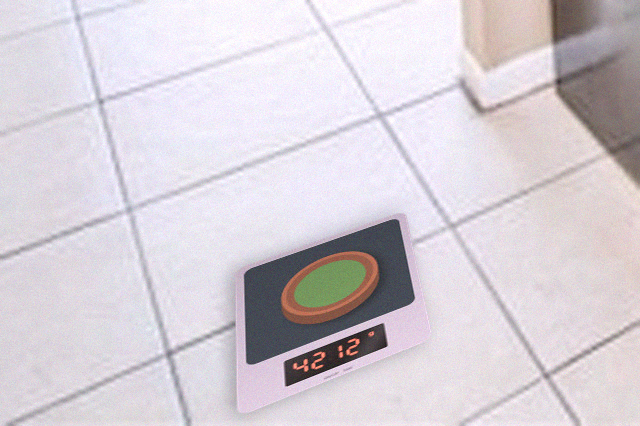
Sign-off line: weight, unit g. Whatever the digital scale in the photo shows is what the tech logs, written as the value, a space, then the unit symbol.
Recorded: 4212 g
